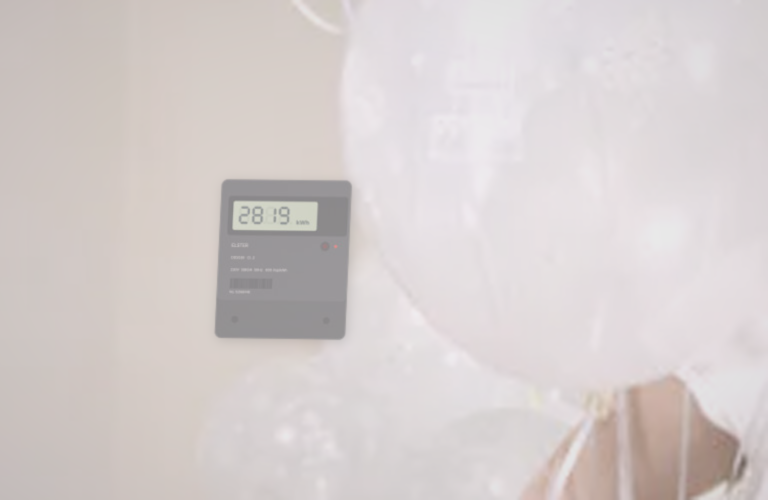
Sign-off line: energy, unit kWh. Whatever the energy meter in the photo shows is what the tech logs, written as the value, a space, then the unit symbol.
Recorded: 2819 kWh
